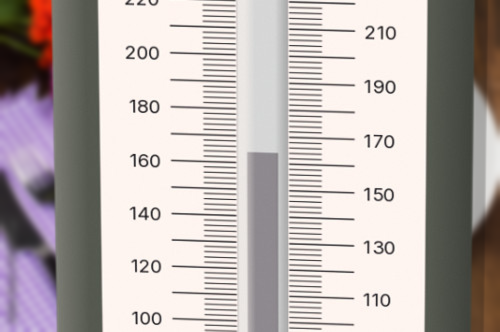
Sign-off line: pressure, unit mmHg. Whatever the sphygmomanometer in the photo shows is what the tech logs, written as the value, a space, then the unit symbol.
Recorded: 164 mmHg
